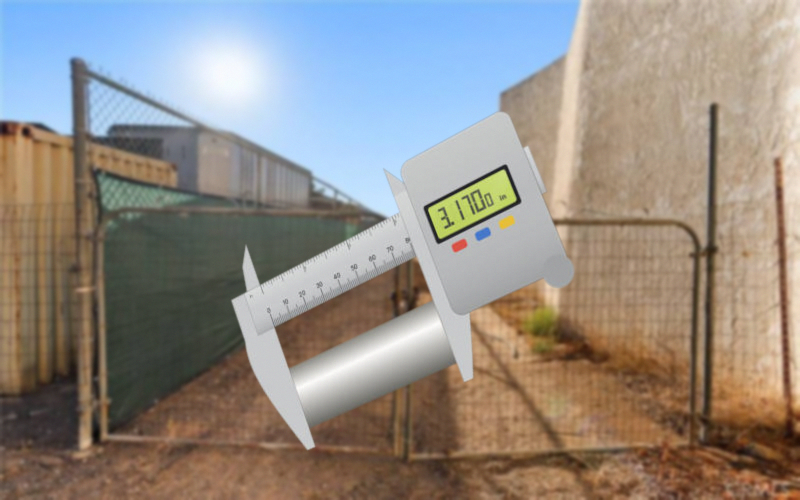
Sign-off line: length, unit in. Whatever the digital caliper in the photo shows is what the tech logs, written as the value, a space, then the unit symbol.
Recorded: 3.1700 in
